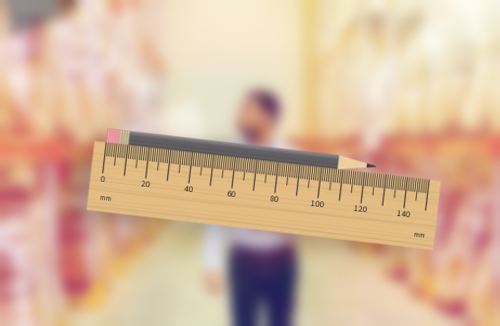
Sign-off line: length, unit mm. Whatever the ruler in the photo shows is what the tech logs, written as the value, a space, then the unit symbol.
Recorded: 125 mm
